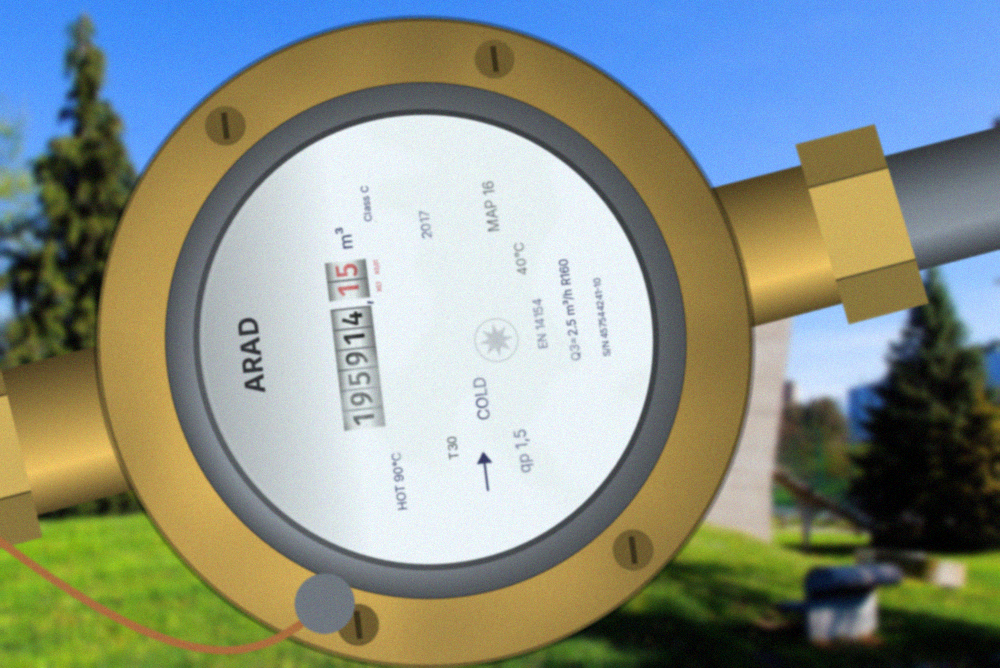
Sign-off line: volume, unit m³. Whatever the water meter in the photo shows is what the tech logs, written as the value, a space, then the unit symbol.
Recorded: 195914.15 m³
